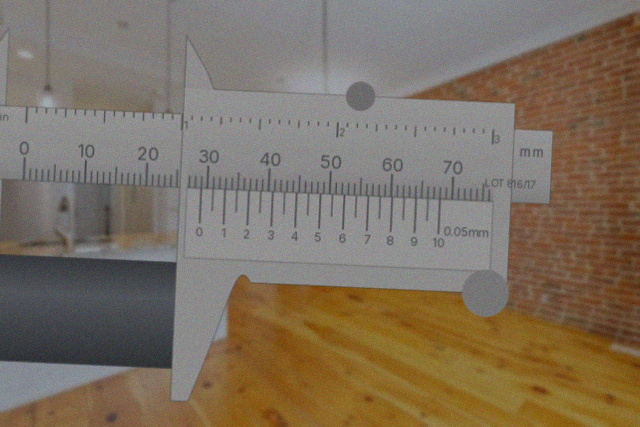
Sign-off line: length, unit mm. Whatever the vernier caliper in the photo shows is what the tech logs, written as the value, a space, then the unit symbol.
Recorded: 29.0 mm
